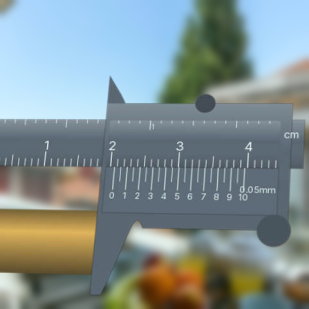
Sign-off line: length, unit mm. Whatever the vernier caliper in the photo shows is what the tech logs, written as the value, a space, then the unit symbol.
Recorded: 20.6 mm
